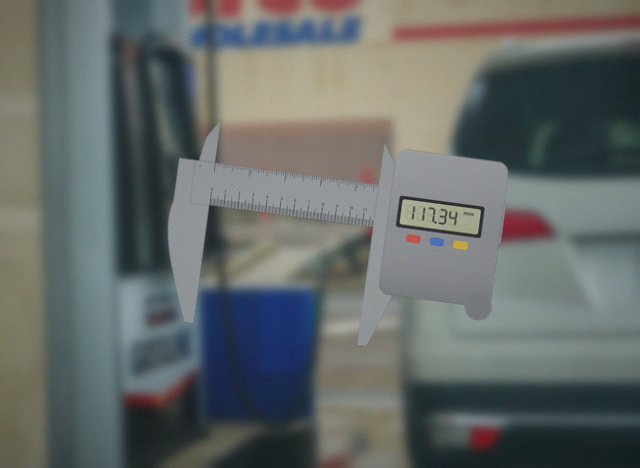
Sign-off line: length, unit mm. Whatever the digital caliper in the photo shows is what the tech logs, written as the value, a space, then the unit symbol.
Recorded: 117.34 mm
